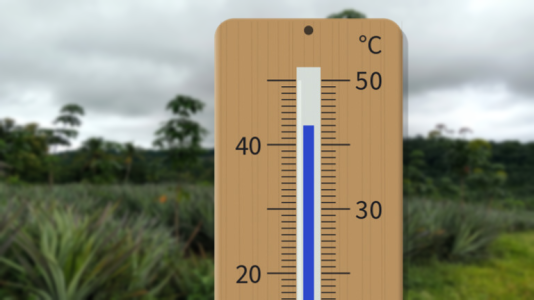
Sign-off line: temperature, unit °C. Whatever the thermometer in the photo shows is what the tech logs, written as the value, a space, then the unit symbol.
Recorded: 43 °C
